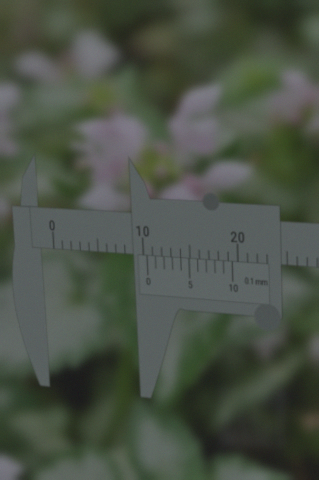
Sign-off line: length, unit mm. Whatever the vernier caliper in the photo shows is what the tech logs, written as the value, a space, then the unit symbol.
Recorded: 10.4 mm
